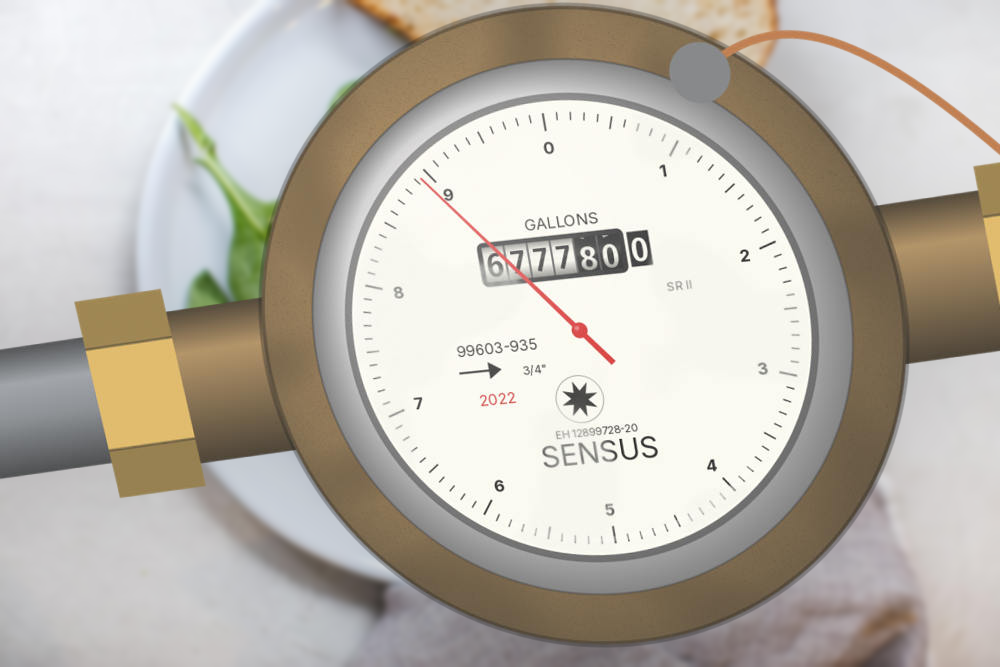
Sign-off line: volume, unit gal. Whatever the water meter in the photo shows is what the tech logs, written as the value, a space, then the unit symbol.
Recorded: 6777798.9 gal
